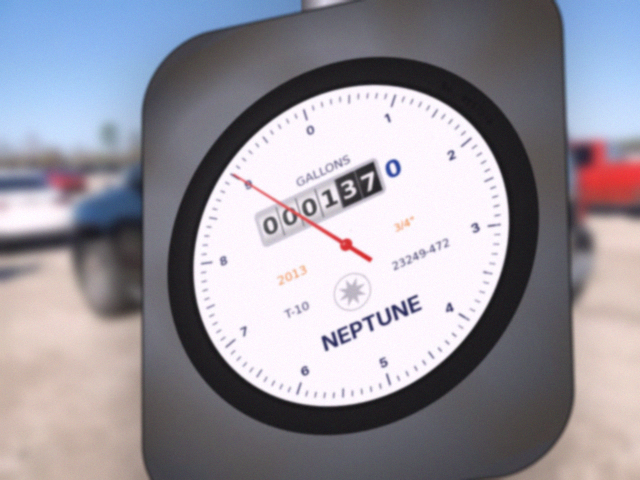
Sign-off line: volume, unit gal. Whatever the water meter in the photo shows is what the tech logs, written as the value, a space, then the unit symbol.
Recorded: 1369.0 gal
